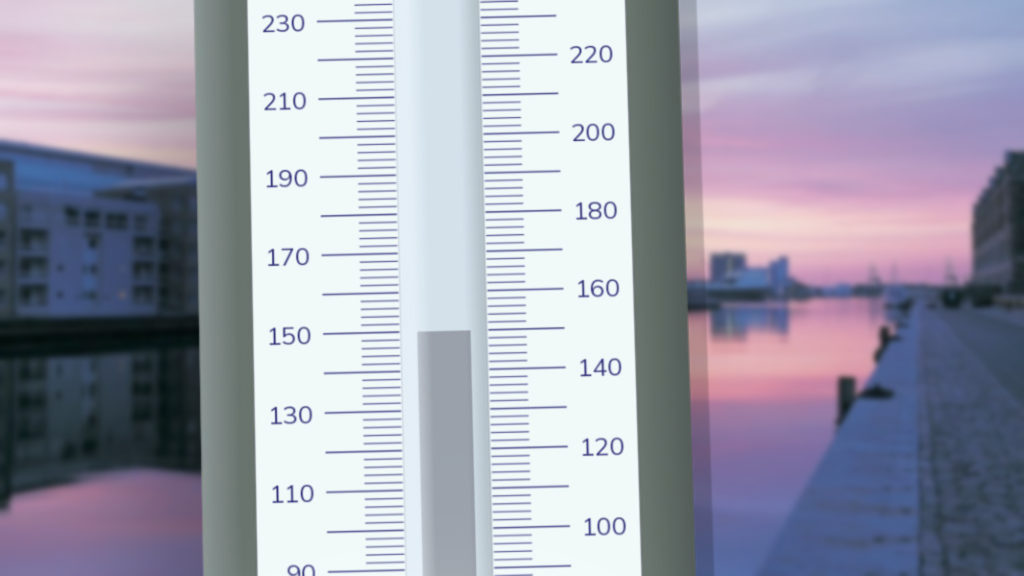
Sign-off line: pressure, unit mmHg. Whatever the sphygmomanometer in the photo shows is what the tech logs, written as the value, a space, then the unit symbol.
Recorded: 150 mmHg
